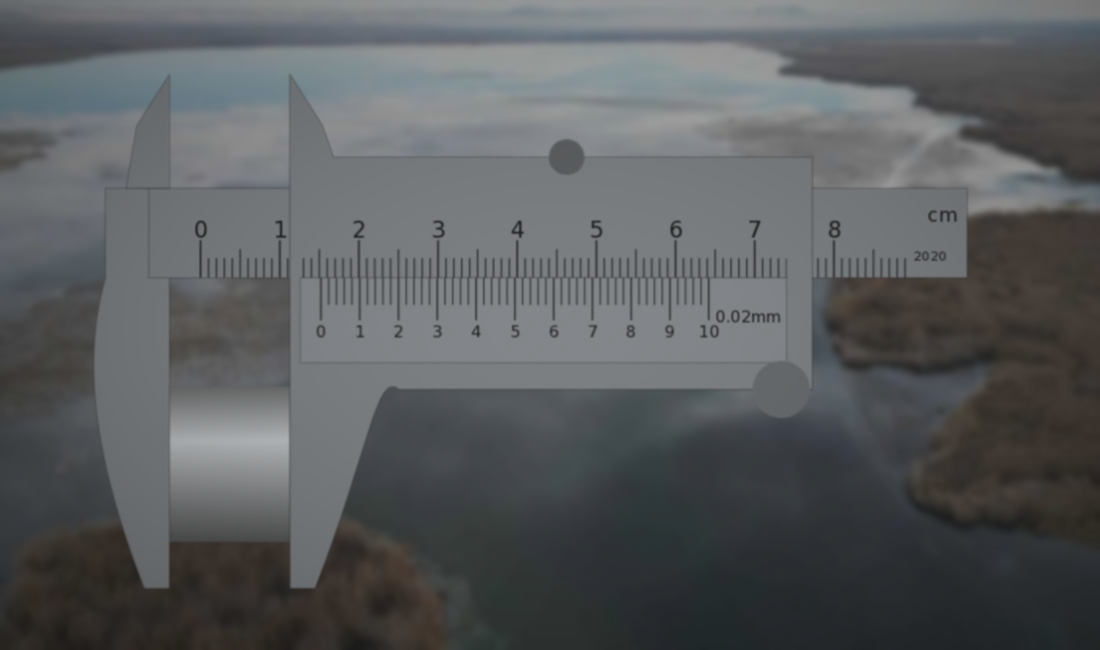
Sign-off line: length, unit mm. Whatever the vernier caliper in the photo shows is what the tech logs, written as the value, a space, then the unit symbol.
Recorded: 15.2 mm
